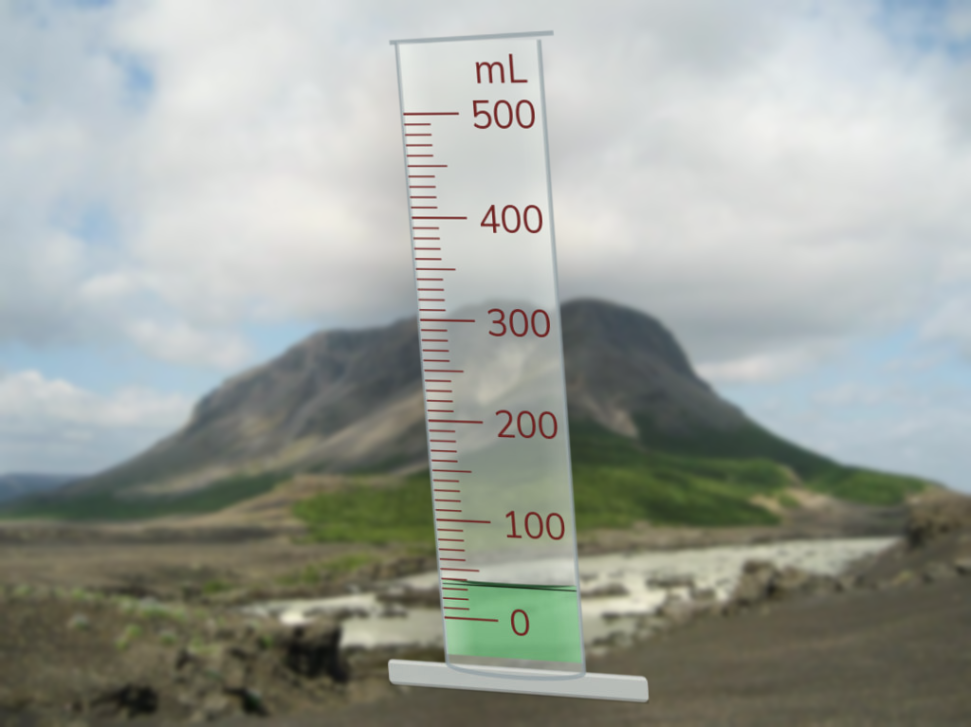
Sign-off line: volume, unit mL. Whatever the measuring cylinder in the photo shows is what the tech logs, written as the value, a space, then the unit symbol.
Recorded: 35 mL
